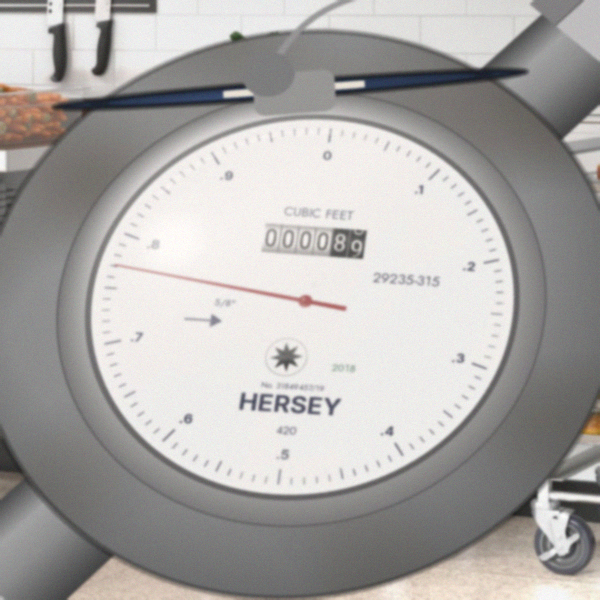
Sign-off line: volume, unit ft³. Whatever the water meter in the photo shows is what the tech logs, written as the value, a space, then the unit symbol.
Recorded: 88.77 ft³
